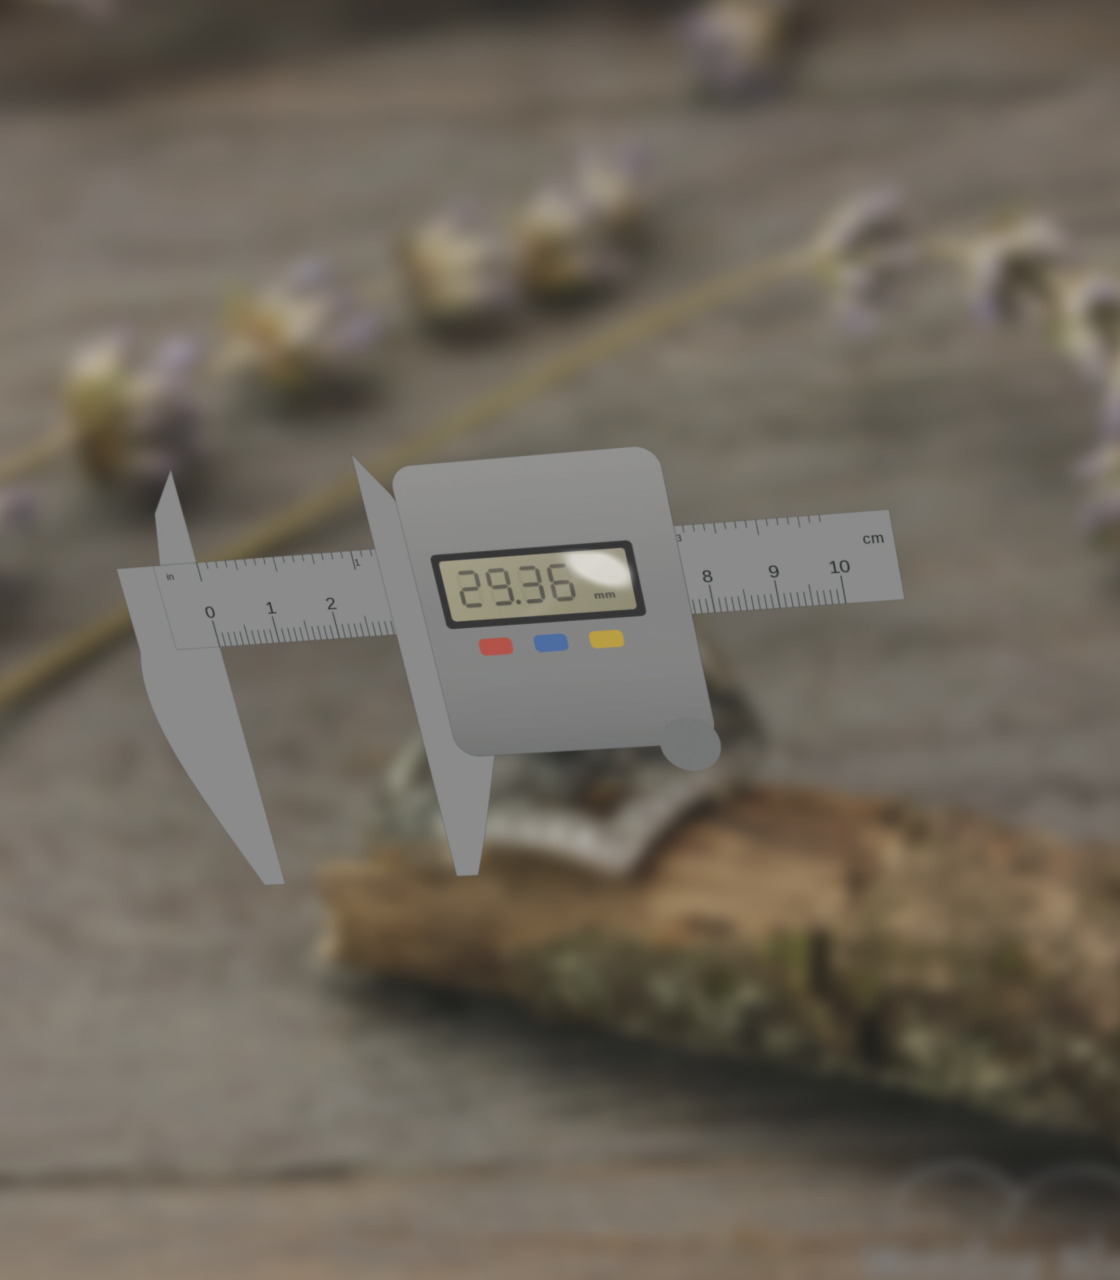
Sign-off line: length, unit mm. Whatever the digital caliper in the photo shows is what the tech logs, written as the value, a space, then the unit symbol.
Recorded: 29.36 mm
